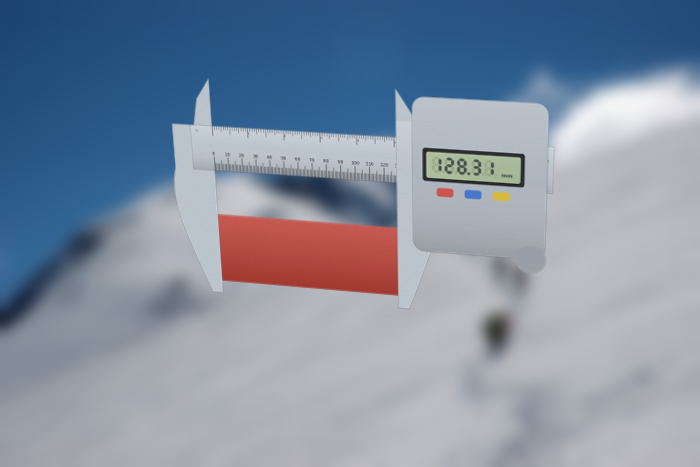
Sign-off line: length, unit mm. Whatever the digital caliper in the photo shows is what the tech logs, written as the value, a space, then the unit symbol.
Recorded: 128.31 mm
